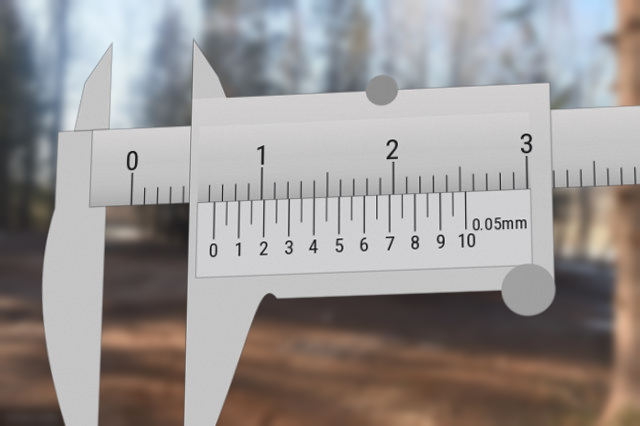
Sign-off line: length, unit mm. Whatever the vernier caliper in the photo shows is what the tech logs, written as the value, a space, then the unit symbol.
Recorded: 6.4 mm
